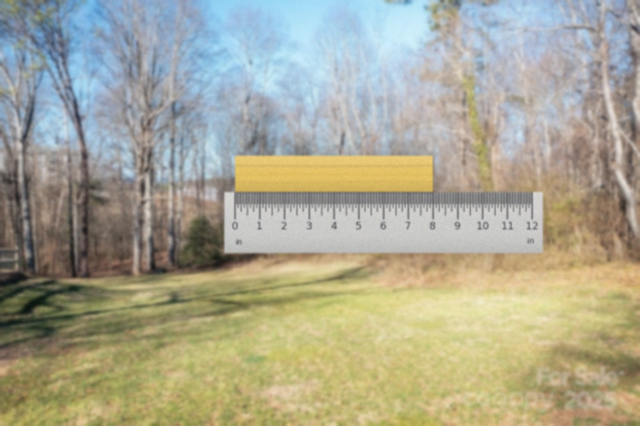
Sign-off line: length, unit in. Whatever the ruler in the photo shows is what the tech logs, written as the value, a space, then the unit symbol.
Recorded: 8 in
